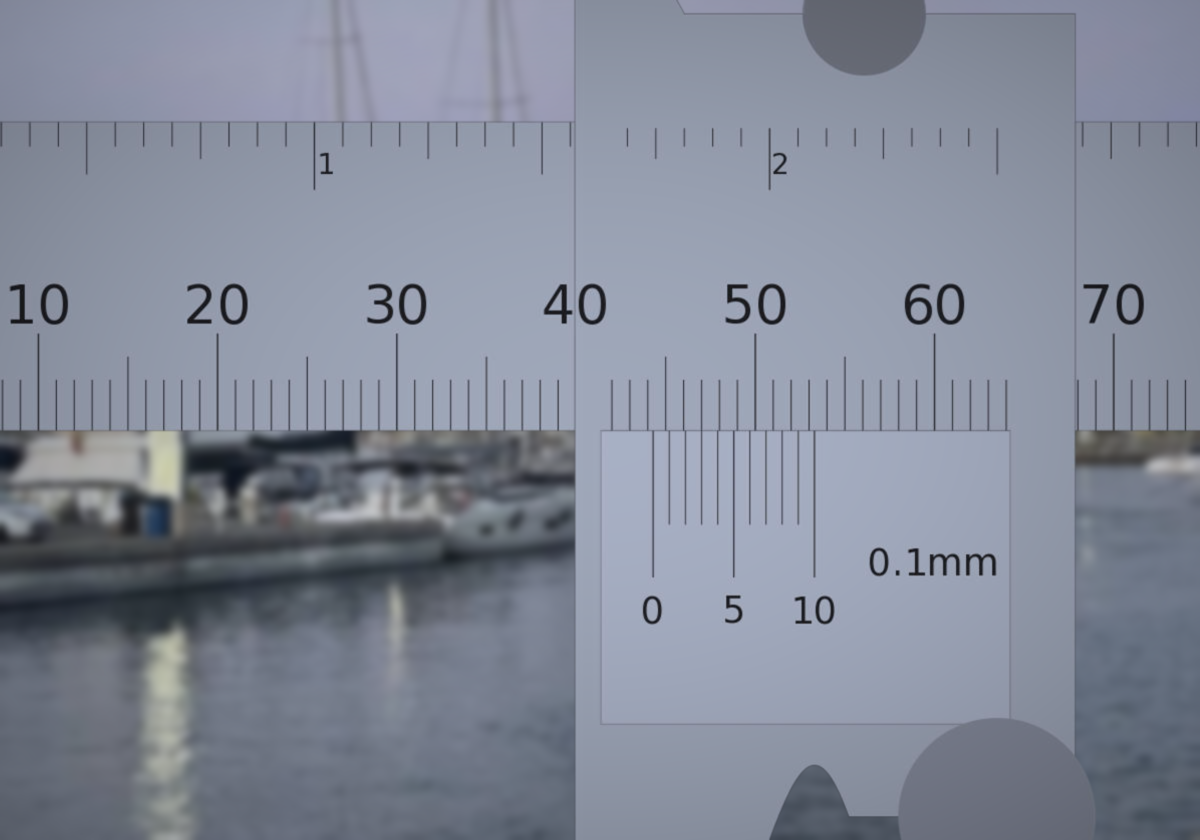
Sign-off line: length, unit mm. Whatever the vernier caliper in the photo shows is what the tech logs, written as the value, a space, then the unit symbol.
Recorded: 44.3 mm
